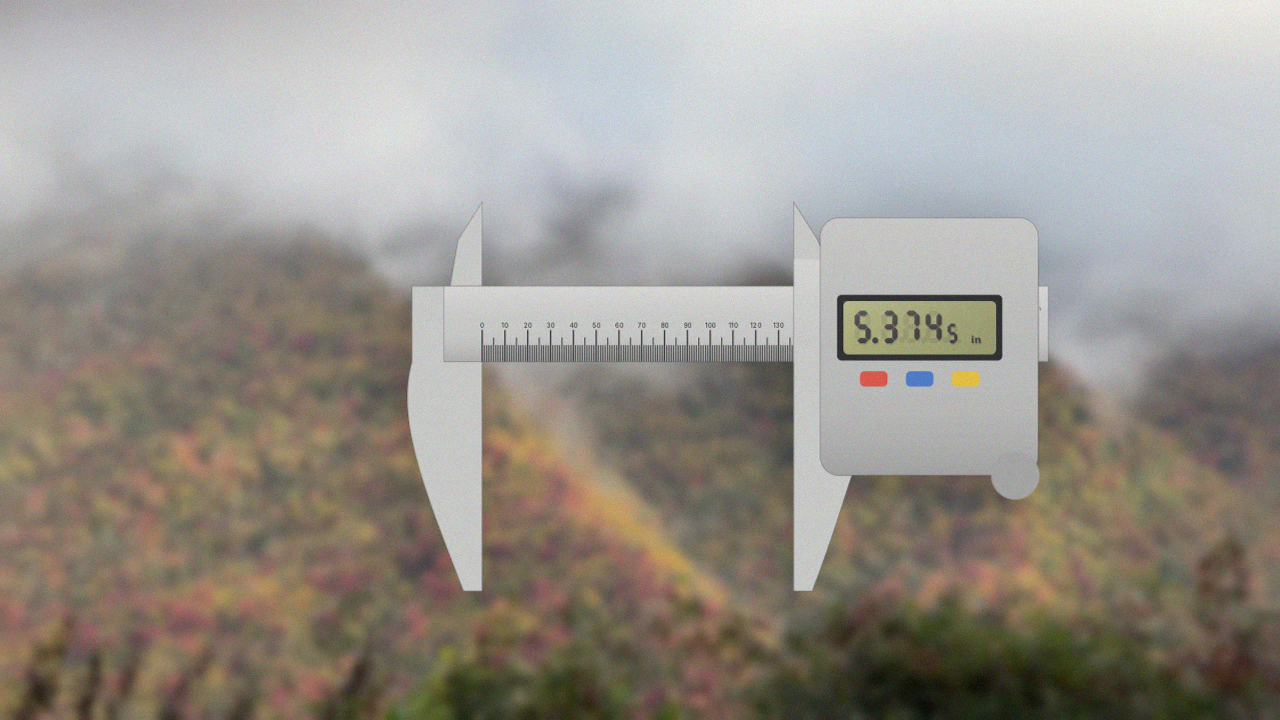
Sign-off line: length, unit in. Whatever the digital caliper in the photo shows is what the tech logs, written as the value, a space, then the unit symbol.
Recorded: 5.3745 in
